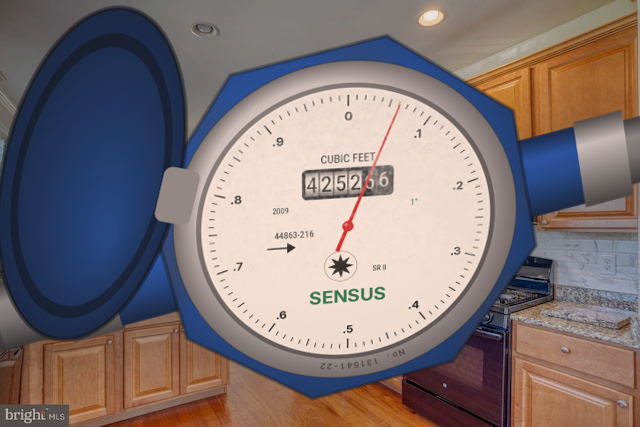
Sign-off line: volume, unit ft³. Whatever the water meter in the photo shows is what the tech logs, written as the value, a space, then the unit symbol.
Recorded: 425266.06 ft³
